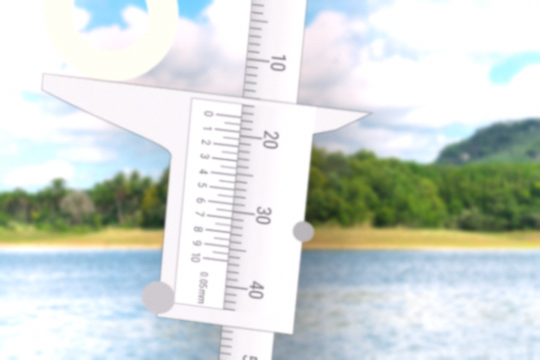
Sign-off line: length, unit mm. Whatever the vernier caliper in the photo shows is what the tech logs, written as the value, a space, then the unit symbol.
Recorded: 17.6 mm
